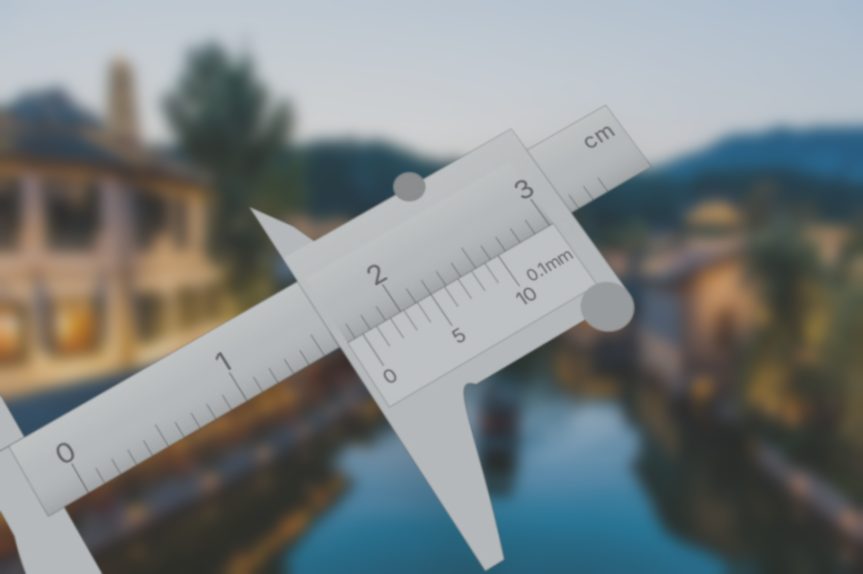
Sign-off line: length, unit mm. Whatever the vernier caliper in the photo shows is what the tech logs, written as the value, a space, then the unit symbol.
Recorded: 17.5 mm
